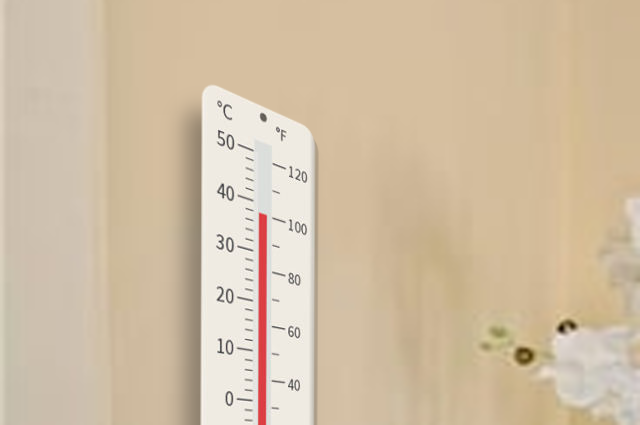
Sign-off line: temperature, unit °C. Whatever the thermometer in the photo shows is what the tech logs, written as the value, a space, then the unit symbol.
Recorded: 38 °C
